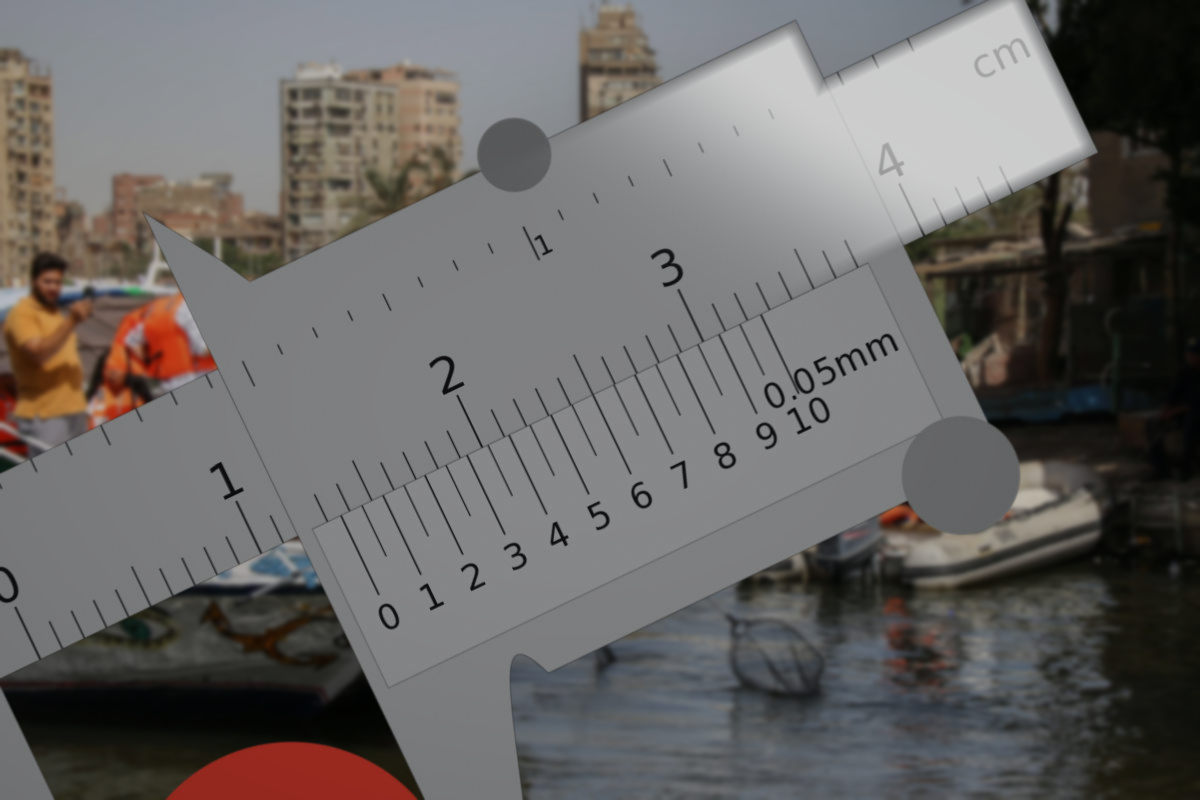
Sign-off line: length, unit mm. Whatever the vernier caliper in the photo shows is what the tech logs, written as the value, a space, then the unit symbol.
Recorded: 13.6 mm
